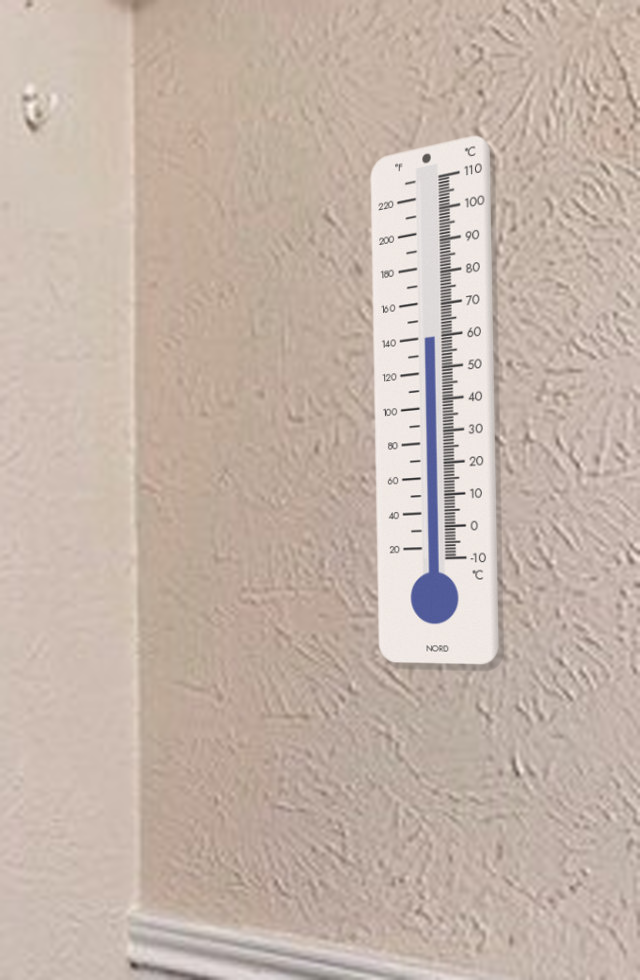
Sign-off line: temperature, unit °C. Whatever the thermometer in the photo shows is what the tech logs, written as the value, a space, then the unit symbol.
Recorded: 60 °C
